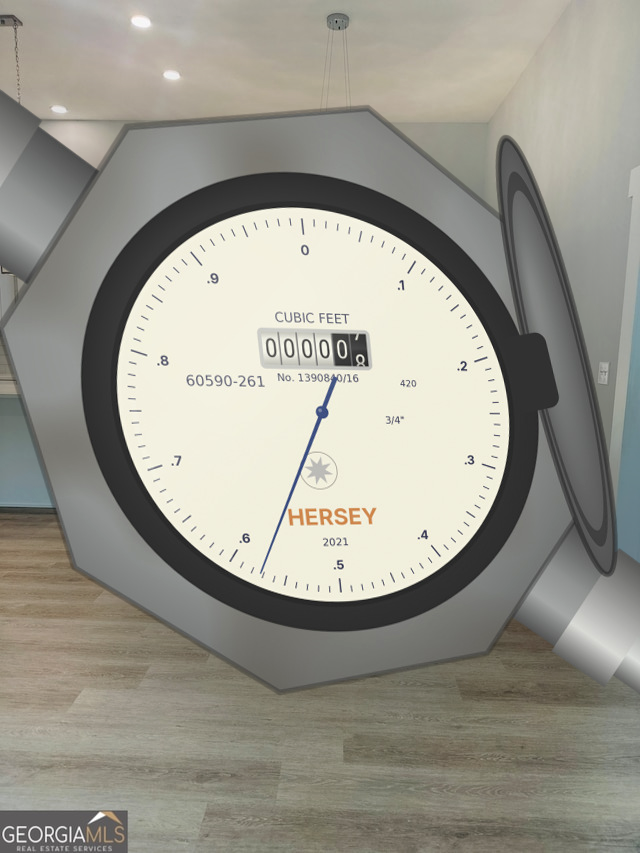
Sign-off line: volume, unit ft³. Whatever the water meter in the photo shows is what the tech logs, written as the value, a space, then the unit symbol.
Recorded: 7.57 ft³
